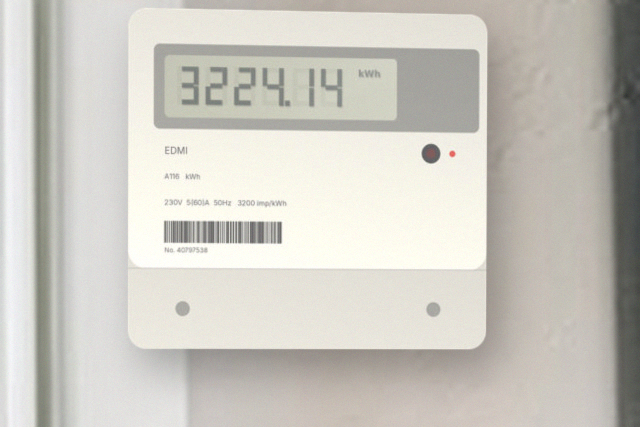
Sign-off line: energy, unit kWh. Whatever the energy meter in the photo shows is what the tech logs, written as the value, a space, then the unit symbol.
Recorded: 3224.14 kWh
